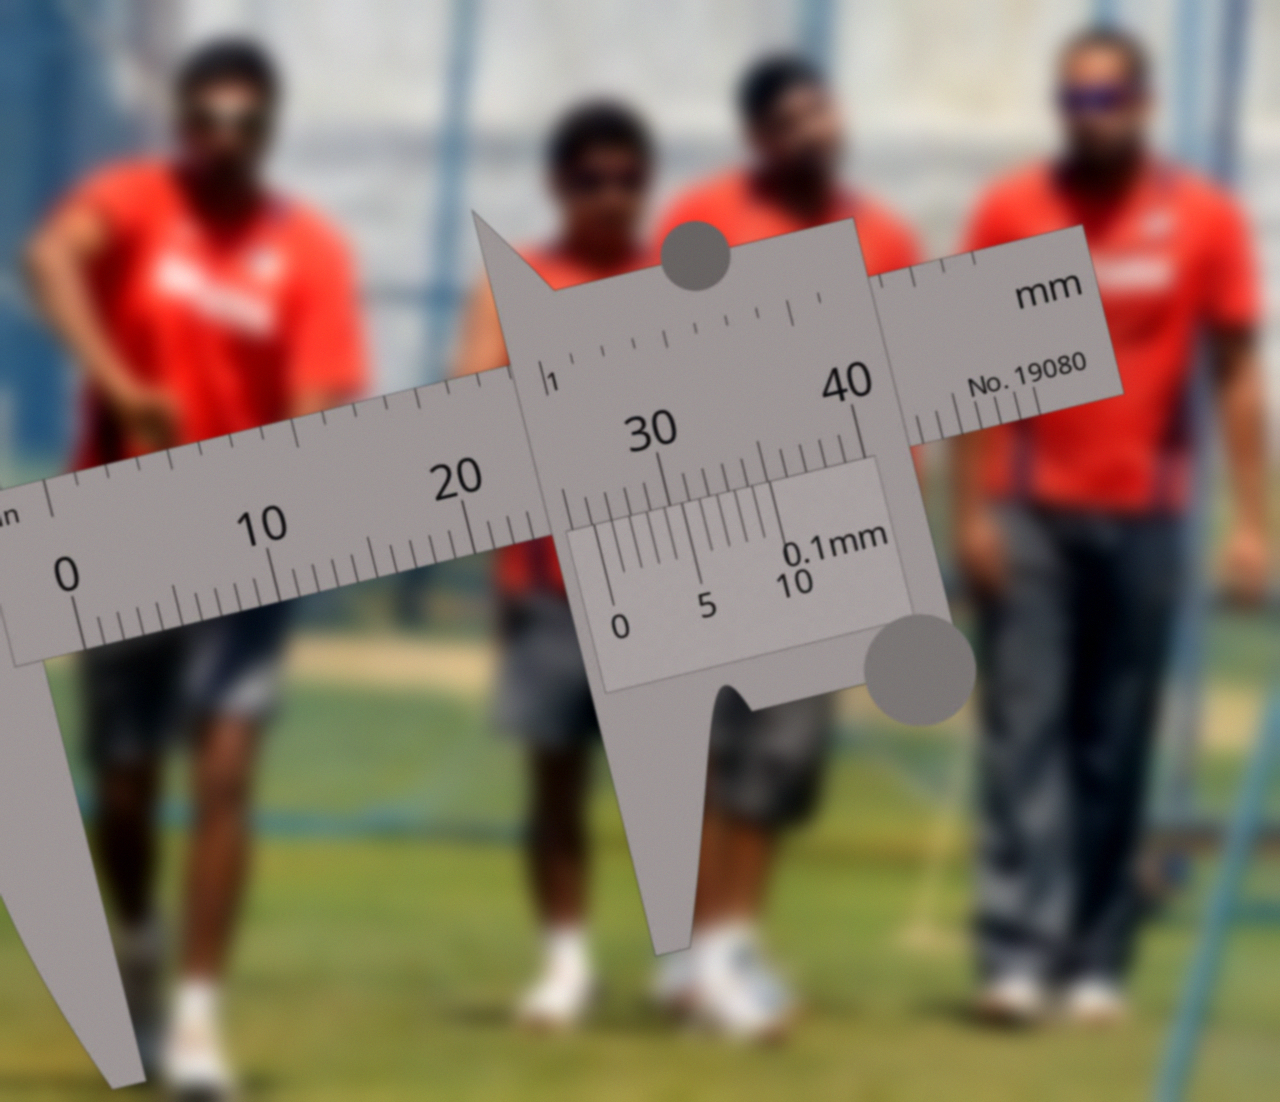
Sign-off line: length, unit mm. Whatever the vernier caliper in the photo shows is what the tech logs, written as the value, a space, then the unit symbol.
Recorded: 26.1 mm
